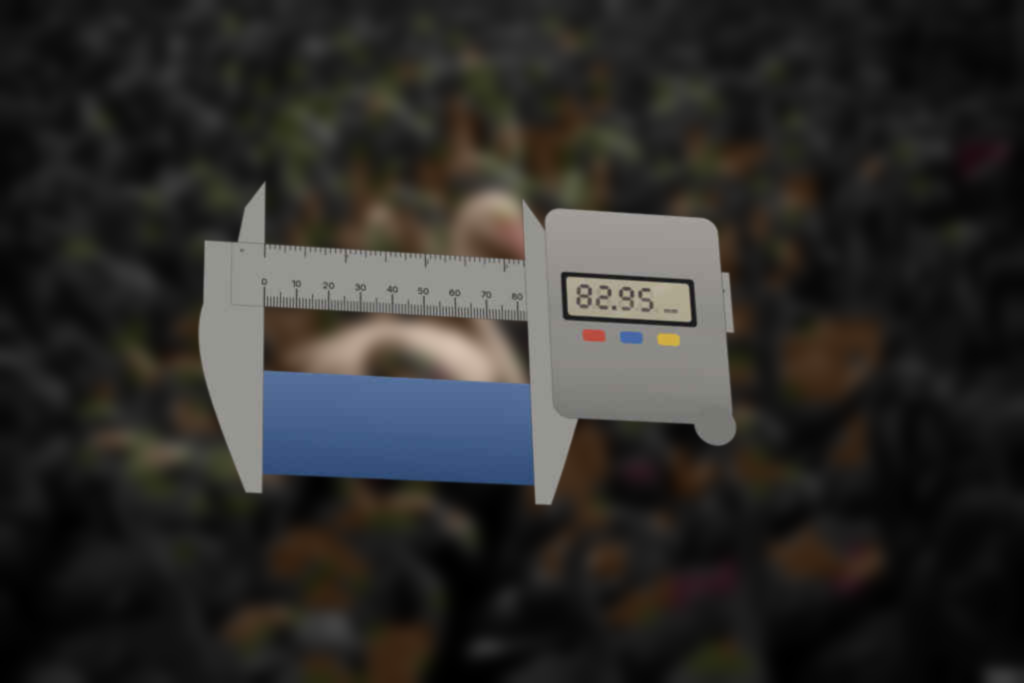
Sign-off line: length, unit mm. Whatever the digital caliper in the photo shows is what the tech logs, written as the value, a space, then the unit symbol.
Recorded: 82.95 mm
